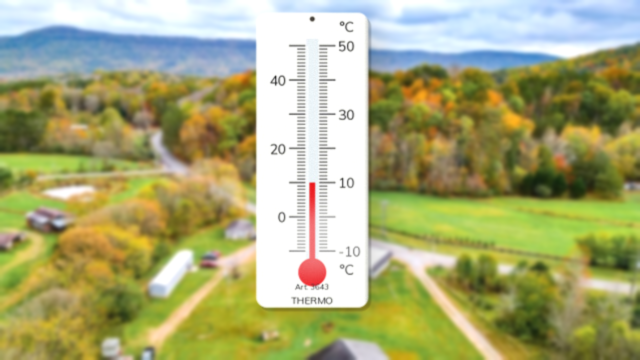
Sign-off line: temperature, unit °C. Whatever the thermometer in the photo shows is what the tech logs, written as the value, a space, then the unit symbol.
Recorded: 10 °C
